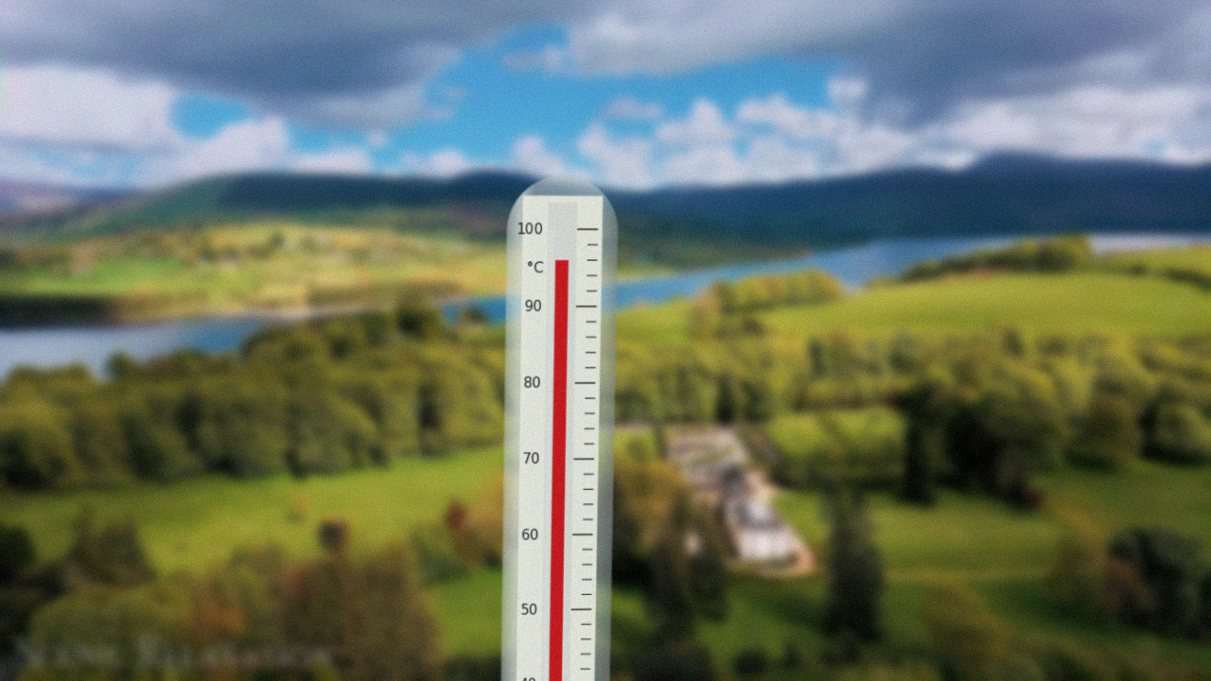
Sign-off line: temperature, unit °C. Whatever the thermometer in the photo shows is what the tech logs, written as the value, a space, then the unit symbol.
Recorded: 96 °C
